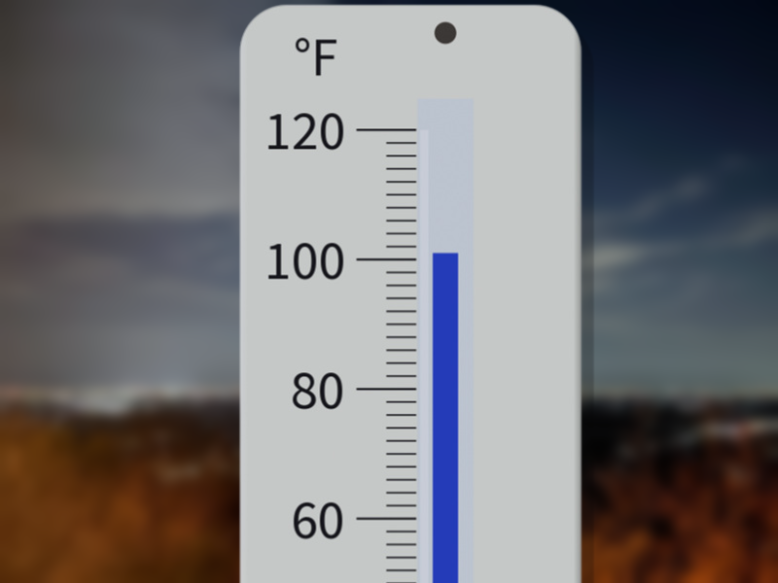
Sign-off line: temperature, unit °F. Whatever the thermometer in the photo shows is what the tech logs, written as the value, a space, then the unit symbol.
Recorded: 101 °F
